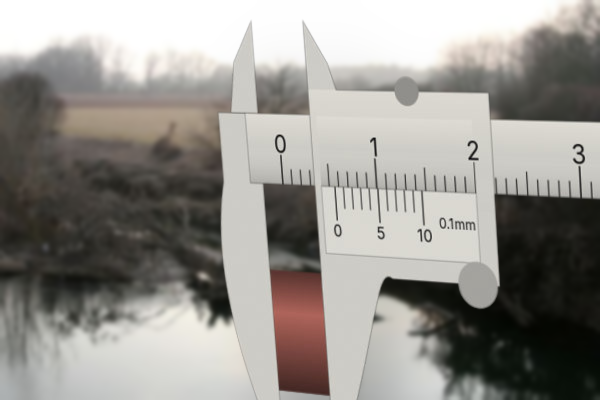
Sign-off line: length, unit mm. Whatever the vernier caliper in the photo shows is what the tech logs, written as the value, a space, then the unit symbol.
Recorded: 5.6 mm
